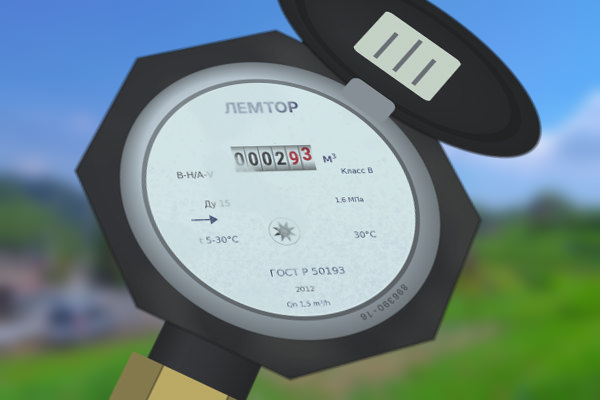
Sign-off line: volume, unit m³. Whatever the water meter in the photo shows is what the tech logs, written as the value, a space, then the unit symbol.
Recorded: 2.93 m³
